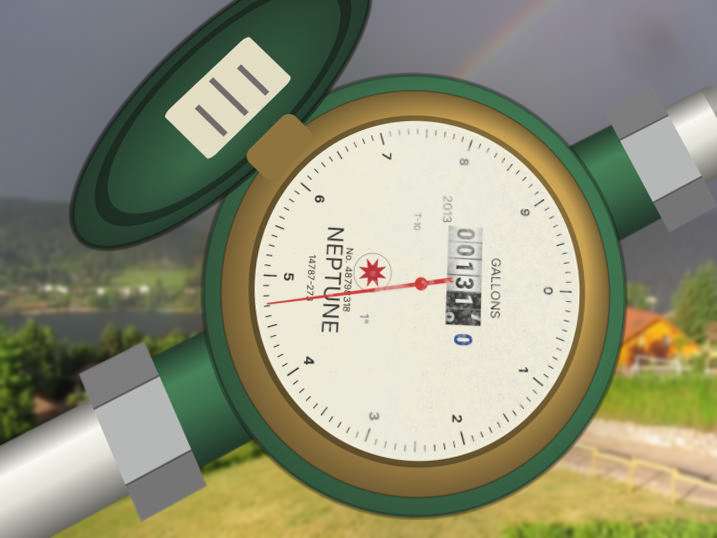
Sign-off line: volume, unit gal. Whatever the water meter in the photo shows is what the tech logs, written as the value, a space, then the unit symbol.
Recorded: 13174.7 gal
